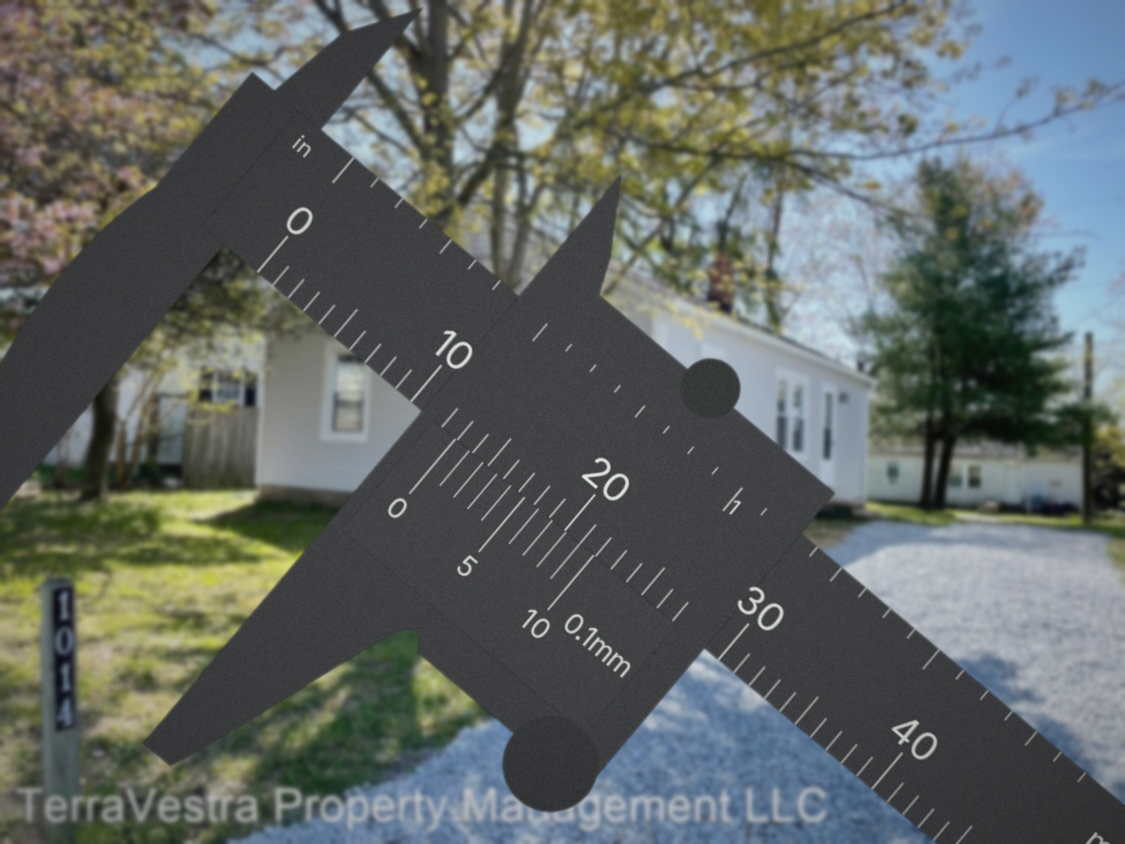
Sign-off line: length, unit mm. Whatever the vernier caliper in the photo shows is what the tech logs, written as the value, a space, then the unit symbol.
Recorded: 12.9 mm
